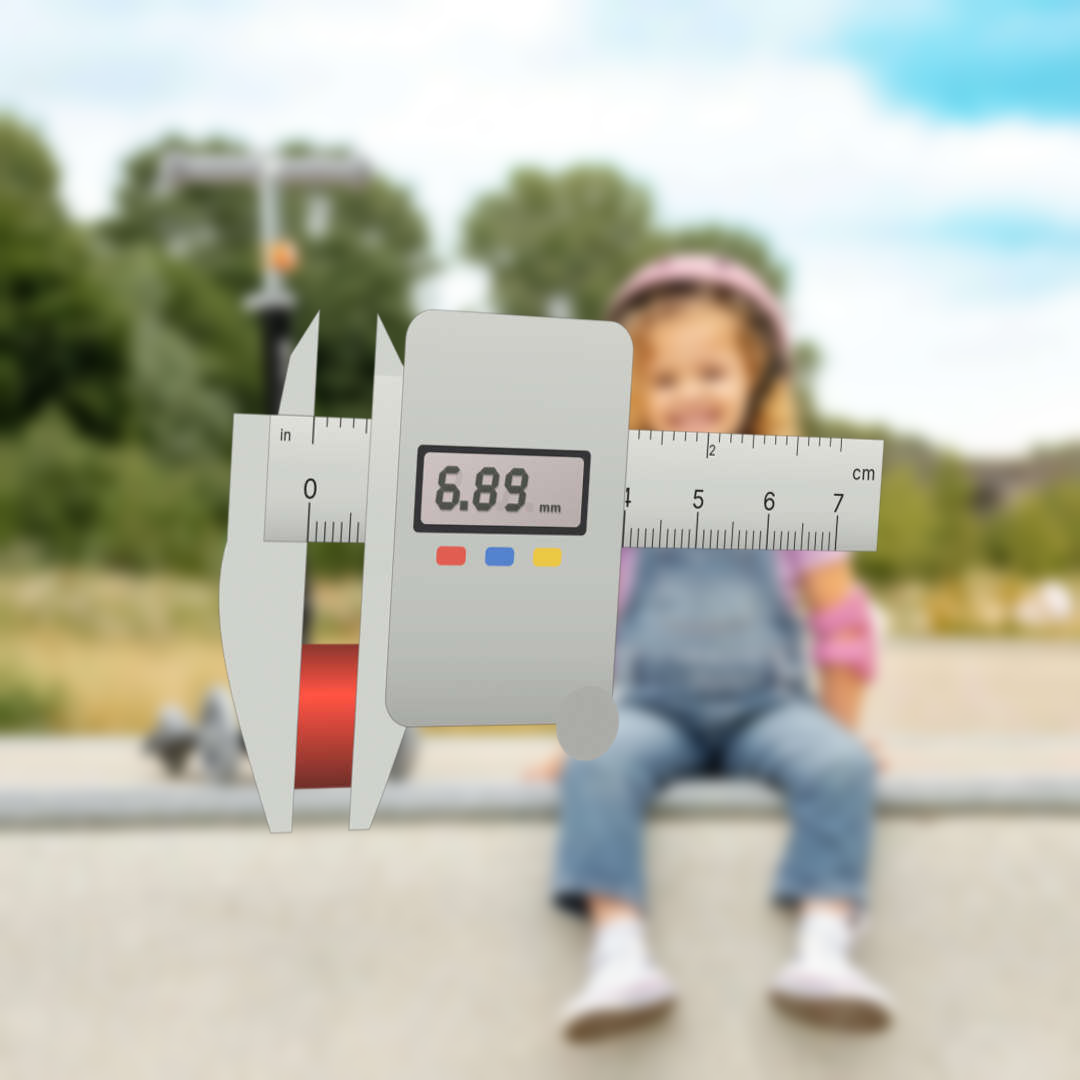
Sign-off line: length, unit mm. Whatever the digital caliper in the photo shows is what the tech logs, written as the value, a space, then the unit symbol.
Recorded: 6.89 mm
